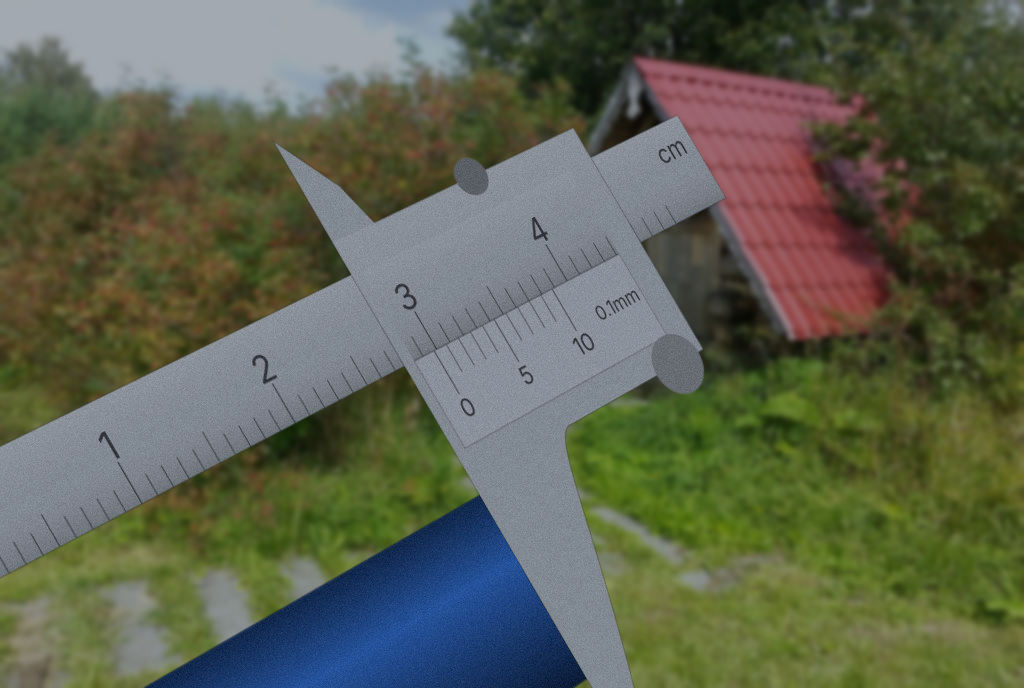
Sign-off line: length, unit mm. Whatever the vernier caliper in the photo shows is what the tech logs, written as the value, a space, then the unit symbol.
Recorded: 29.8 mm
